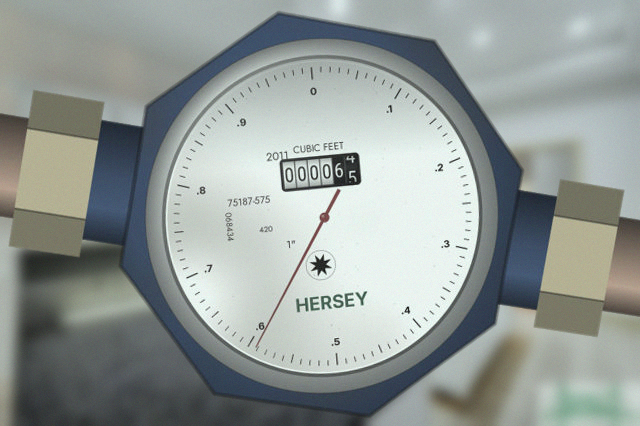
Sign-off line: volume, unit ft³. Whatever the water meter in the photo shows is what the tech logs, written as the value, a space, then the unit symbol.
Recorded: 64.59 ft³
